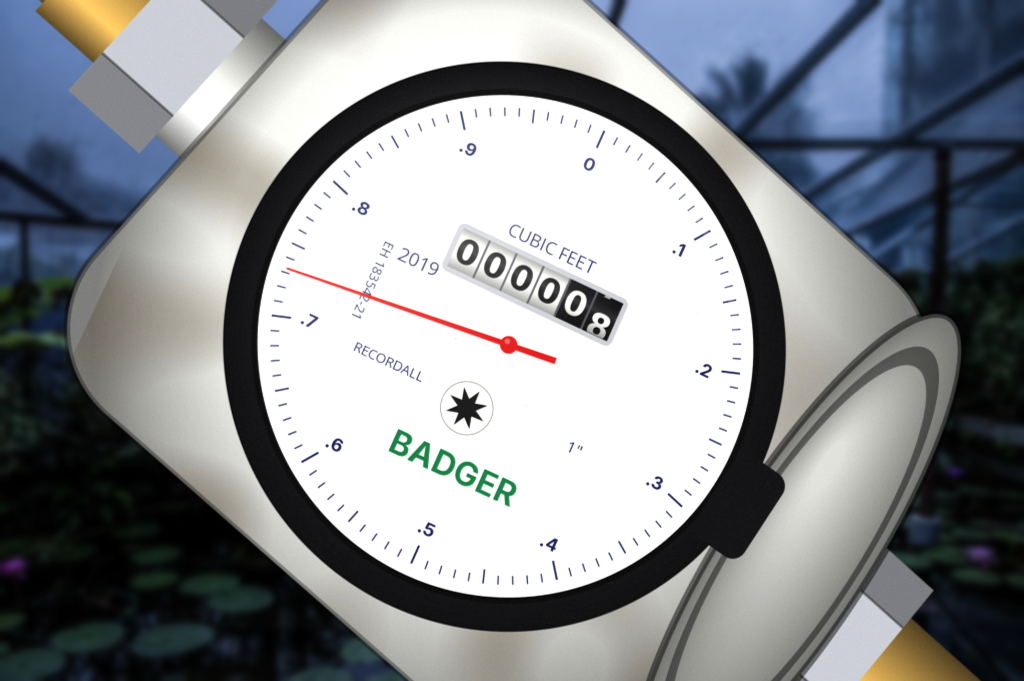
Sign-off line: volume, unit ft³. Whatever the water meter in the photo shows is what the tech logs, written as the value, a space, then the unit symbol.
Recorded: 7.73 ft³
